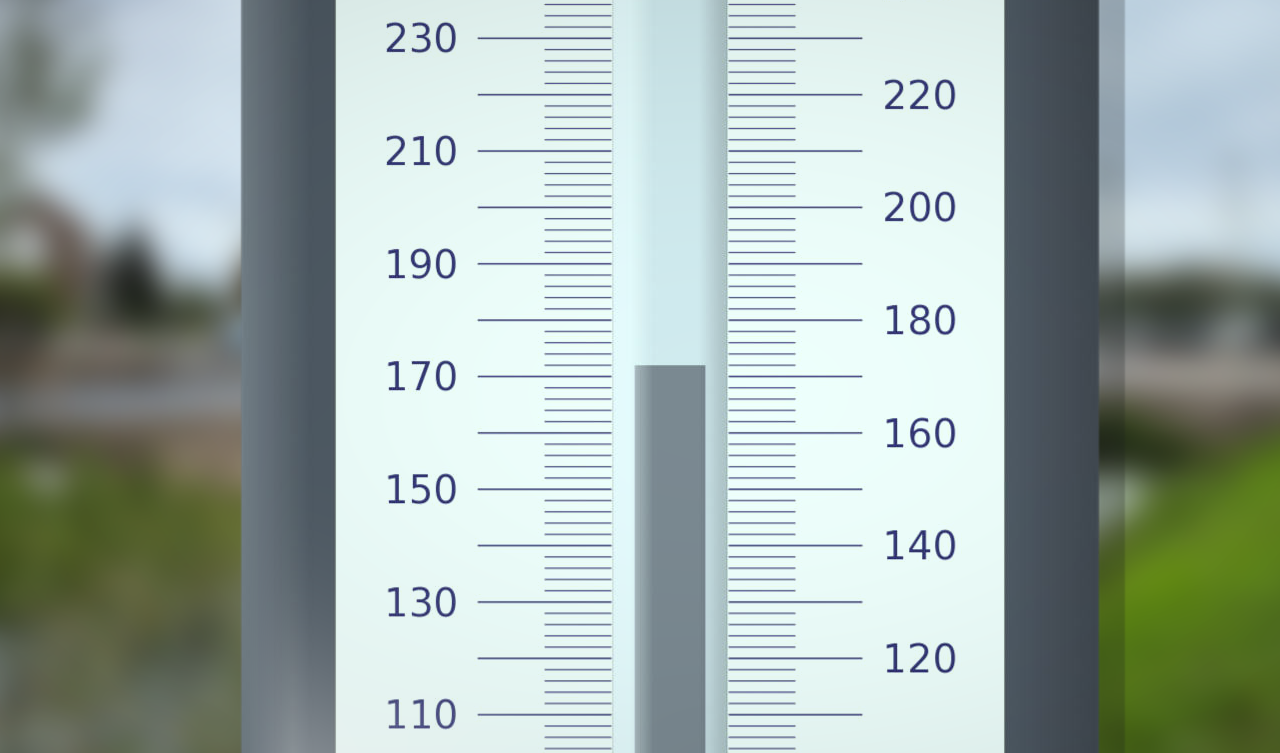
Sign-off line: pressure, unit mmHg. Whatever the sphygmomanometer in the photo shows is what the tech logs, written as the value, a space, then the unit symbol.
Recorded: 172 mmHg
